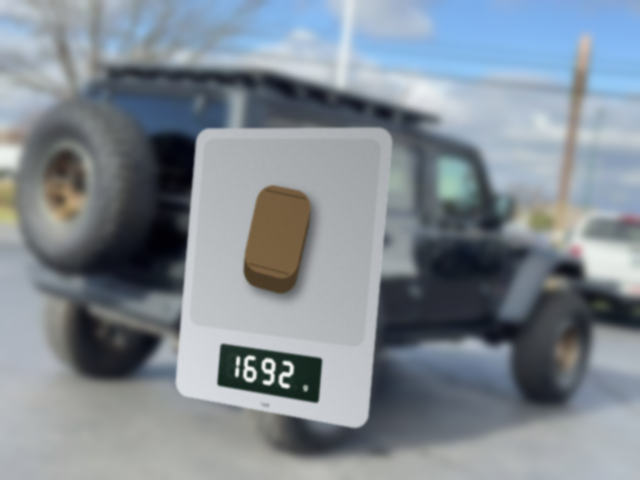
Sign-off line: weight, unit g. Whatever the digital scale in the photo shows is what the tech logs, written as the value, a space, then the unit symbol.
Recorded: 1692 g
